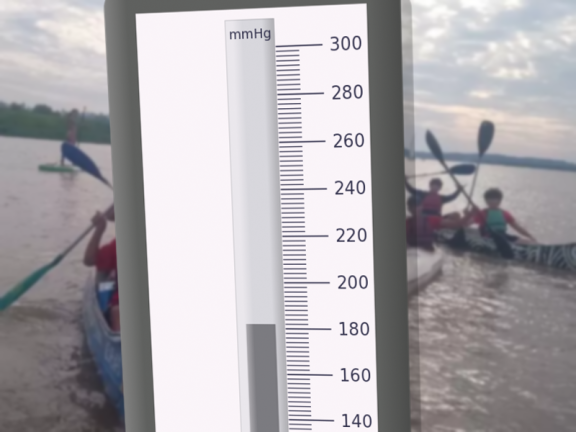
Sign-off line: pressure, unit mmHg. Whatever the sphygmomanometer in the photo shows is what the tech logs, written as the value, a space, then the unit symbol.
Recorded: 182 mmHg
